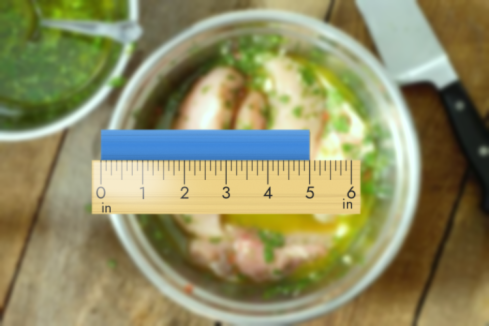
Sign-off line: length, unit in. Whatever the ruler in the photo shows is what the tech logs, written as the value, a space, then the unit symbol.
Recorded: 5 in
